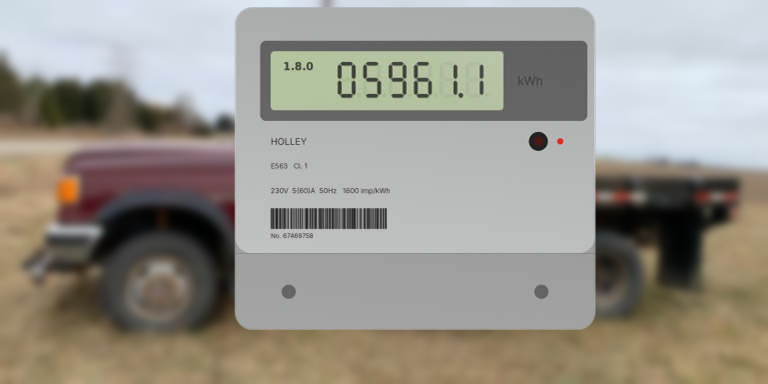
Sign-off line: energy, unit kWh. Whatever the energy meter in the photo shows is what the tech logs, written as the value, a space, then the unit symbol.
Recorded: 5961.1 kWh
